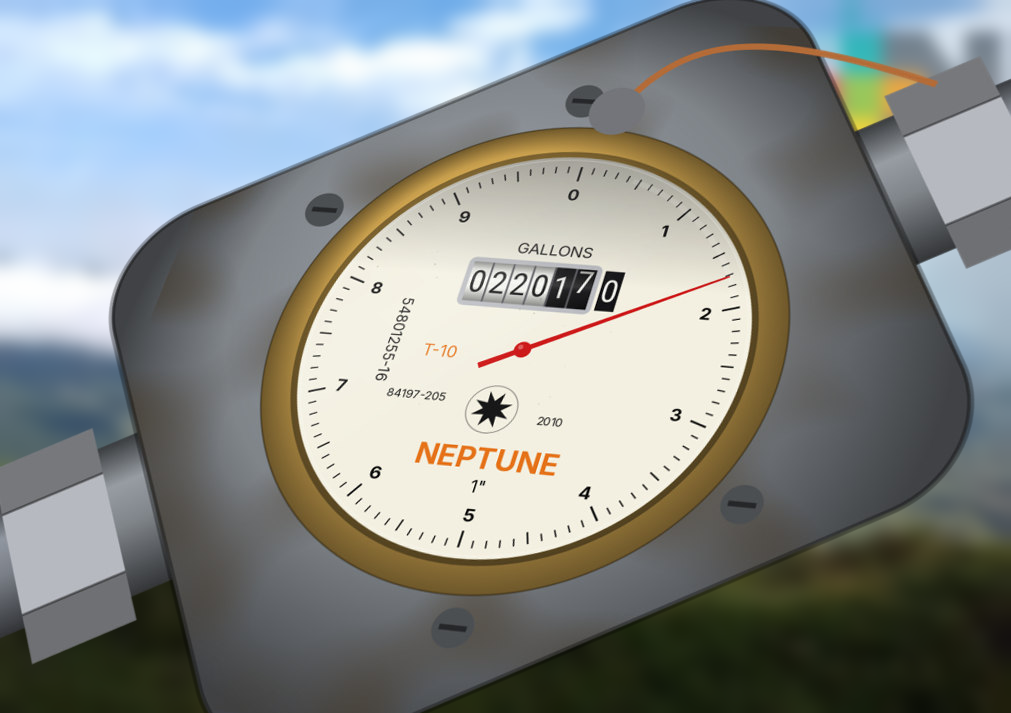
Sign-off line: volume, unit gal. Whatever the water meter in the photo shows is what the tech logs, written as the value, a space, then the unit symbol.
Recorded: 220171.7 gal
